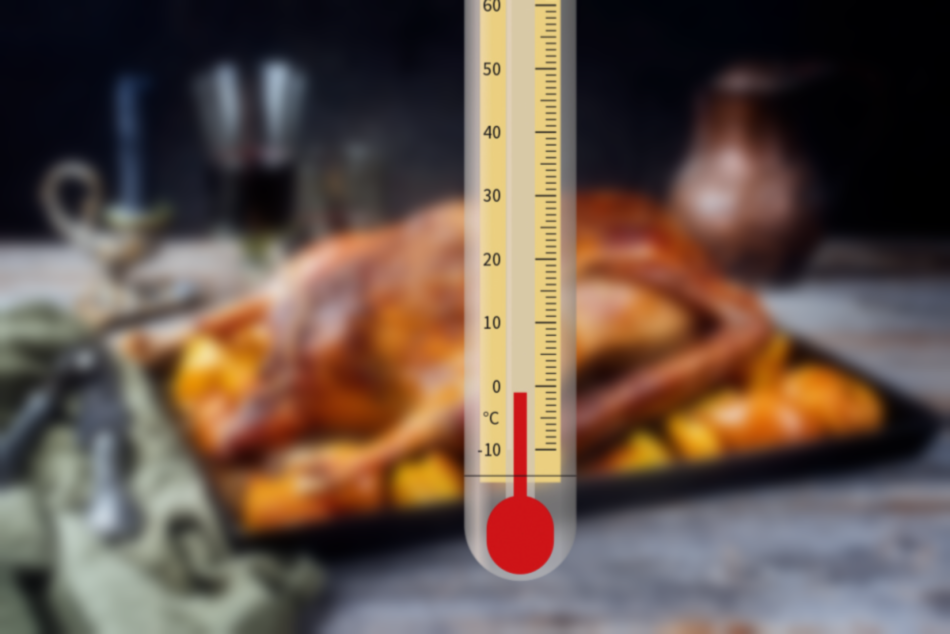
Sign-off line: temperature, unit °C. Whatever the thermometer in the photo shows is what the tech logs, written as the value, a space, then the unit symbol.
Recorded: -1 °C
